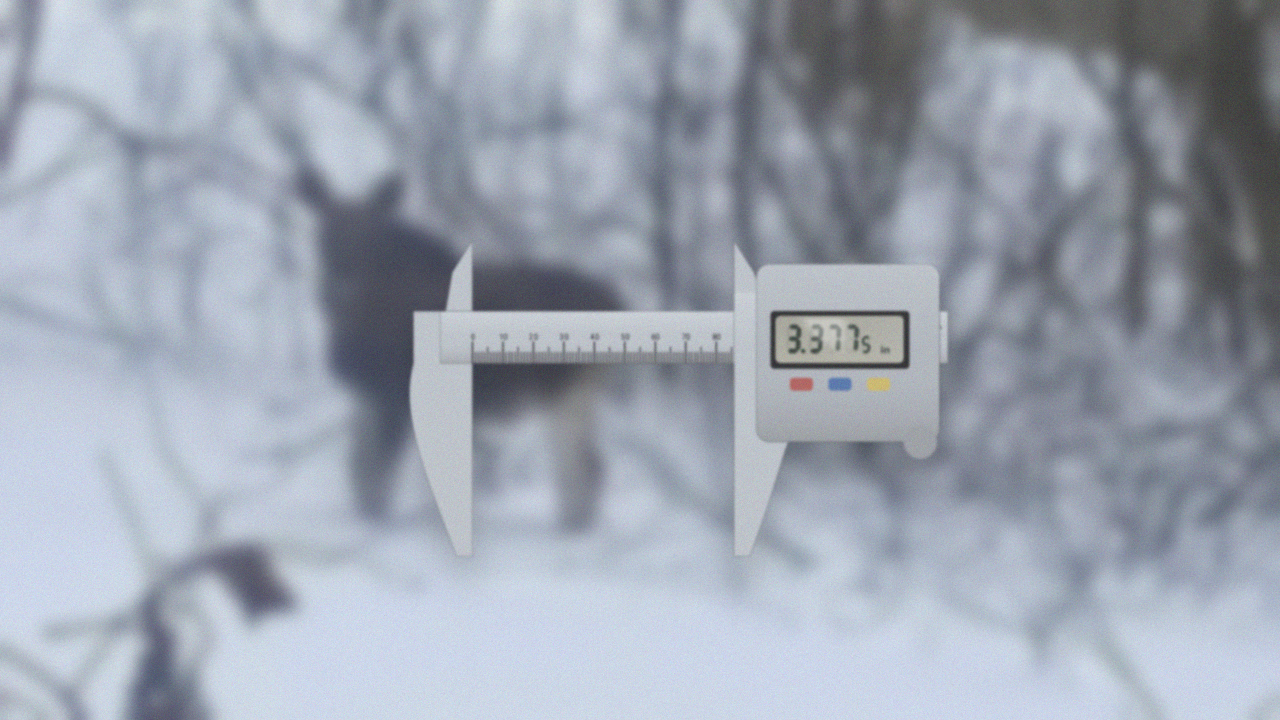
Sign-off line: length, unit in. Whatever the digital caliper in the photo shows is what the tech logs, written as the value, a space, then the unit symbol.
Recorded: 3.3775 in
